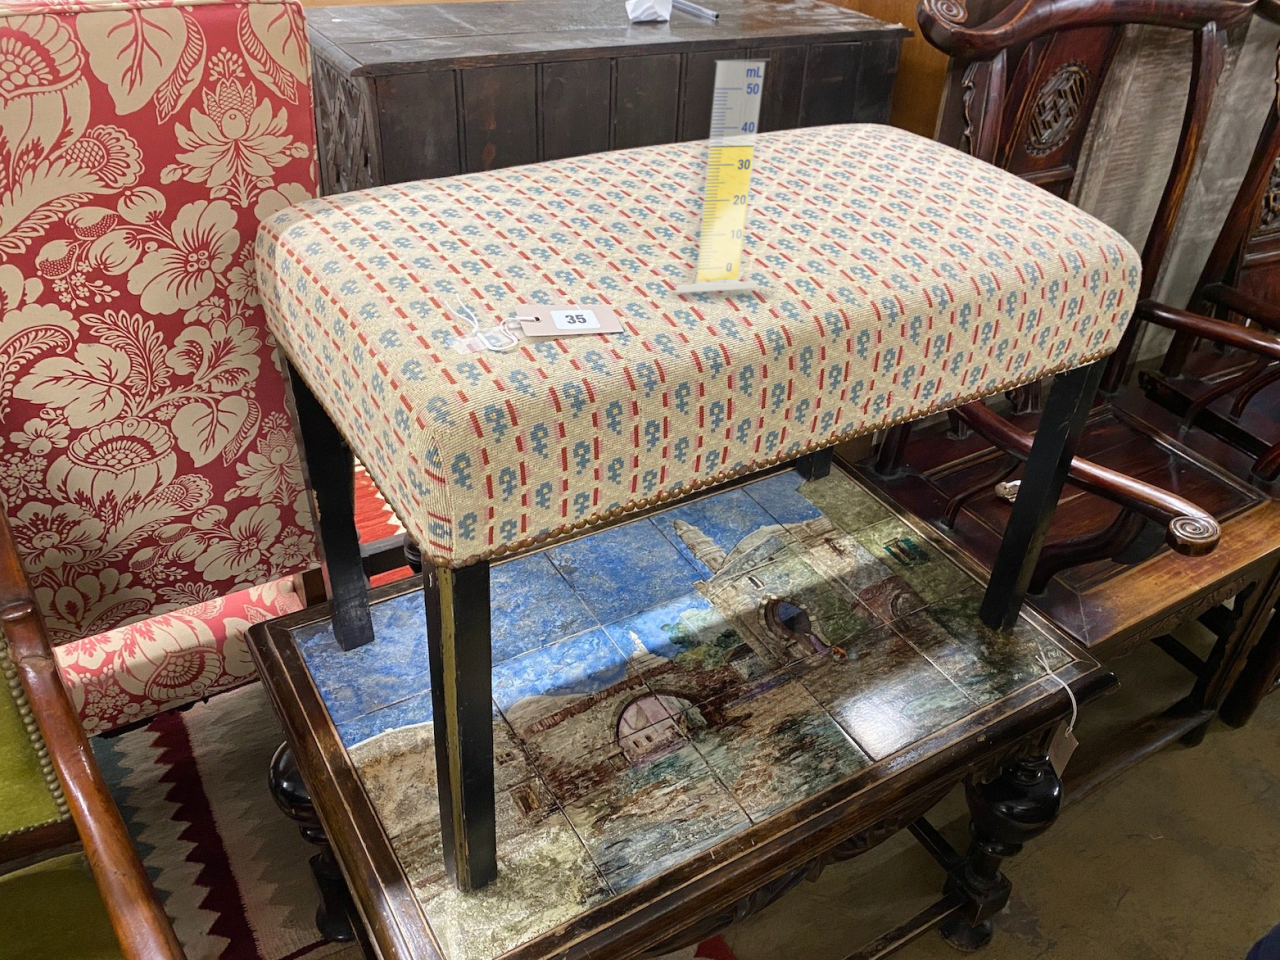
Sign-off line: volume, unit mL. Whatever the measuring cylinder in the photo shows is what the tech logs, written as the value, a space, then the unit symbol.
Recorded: 35 mL
